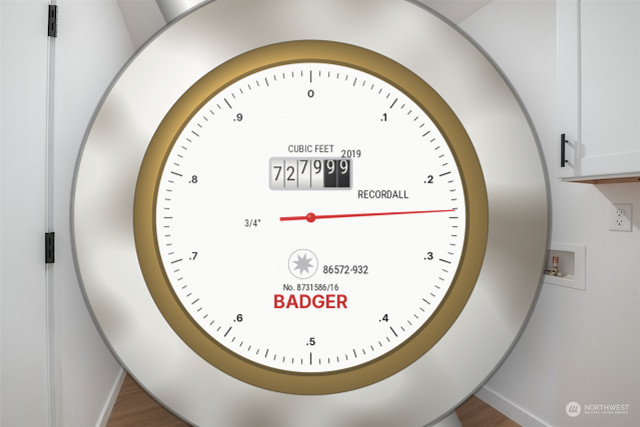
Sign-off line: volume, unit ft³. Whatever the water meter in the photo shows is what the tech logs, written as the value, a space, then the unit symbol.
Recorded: 727999.24 ft³
